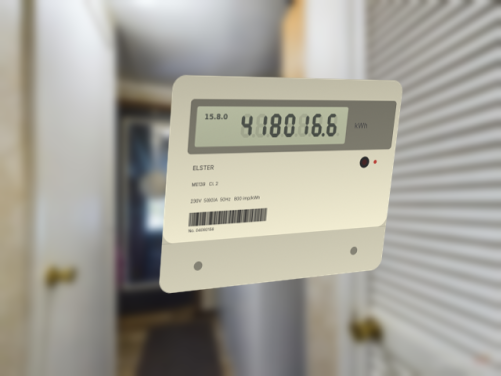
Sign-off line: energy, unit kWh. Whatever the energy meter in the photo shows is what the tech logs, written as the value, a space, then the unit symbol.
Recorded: 418016.6 kWh
